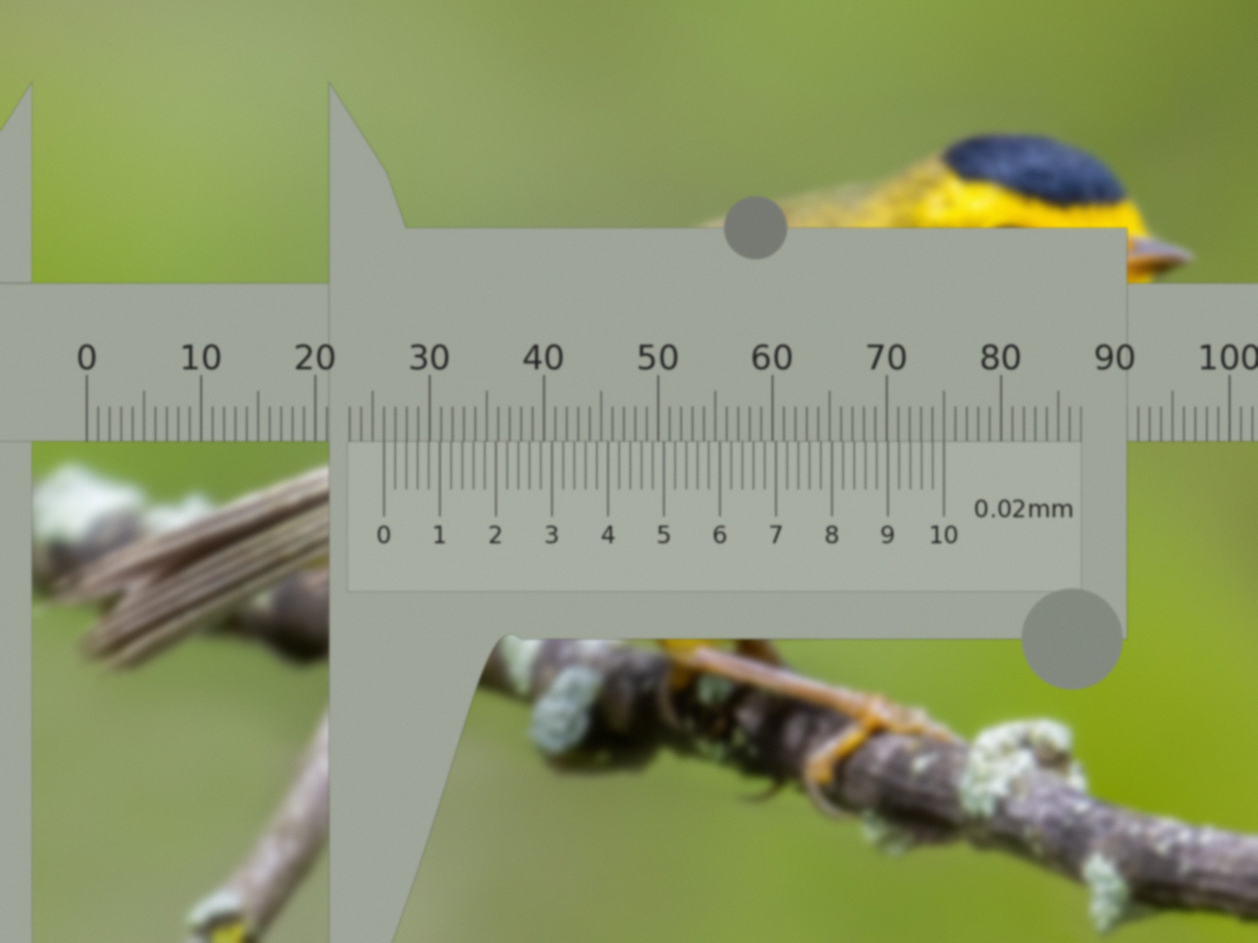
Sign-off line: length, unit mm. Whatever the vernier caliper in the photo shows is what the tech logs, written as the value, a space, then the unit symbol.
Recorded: 26.0 mm
